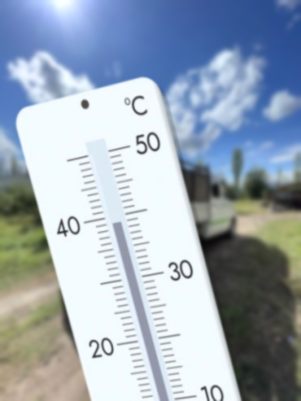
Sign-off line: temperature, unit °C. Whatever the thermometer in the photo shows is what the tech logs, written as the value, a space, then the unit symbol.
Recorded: 39 °C
